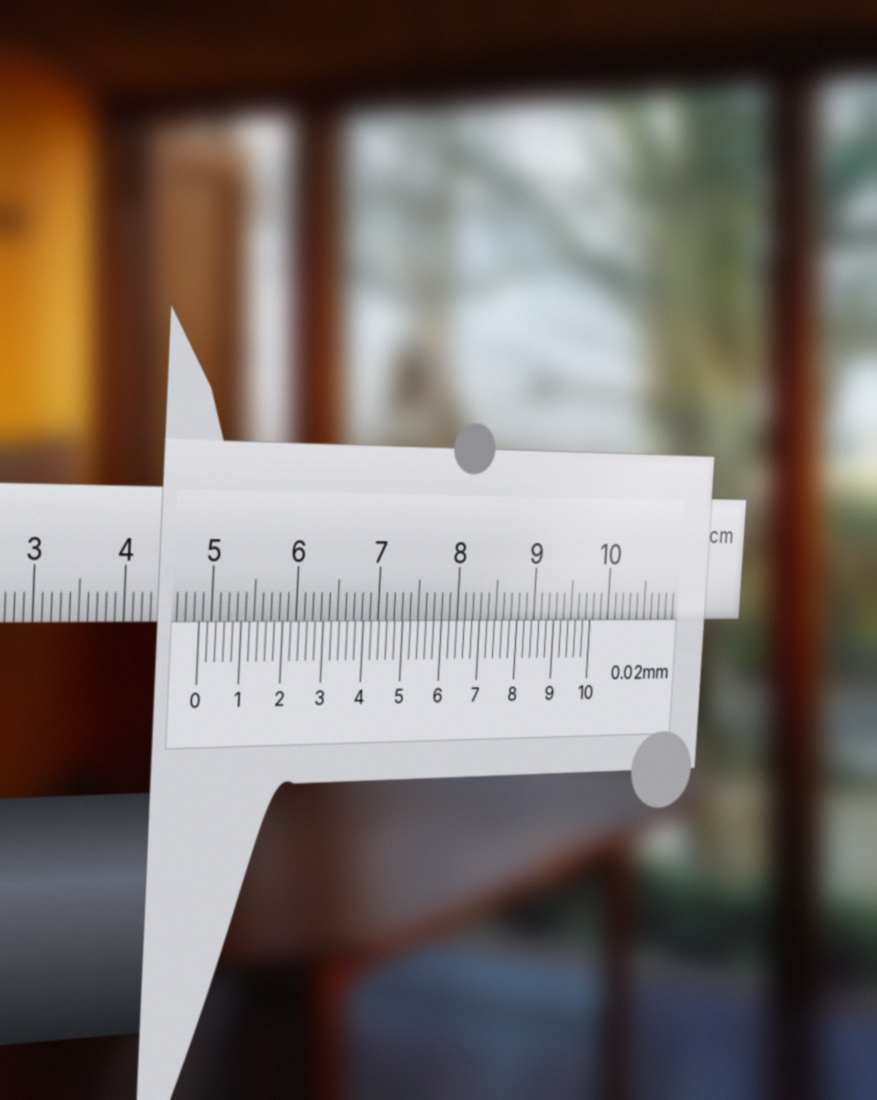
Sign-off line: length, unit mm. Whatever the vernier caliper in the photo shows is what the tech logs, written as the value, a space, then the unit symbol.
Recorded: 48.6 mm
